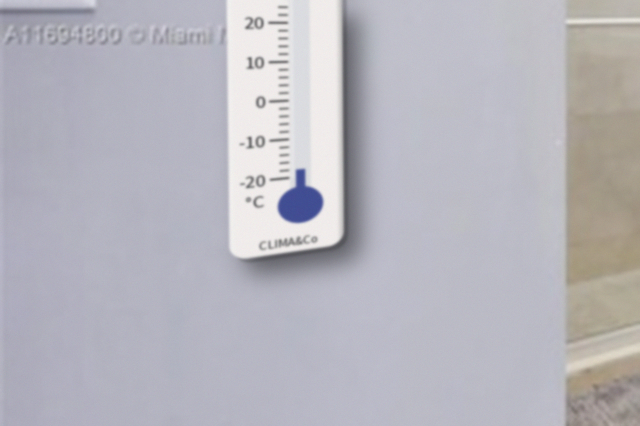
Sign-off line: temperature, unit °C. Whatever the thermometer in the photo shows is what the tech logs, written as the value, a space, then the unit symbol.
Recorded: -18 °C
